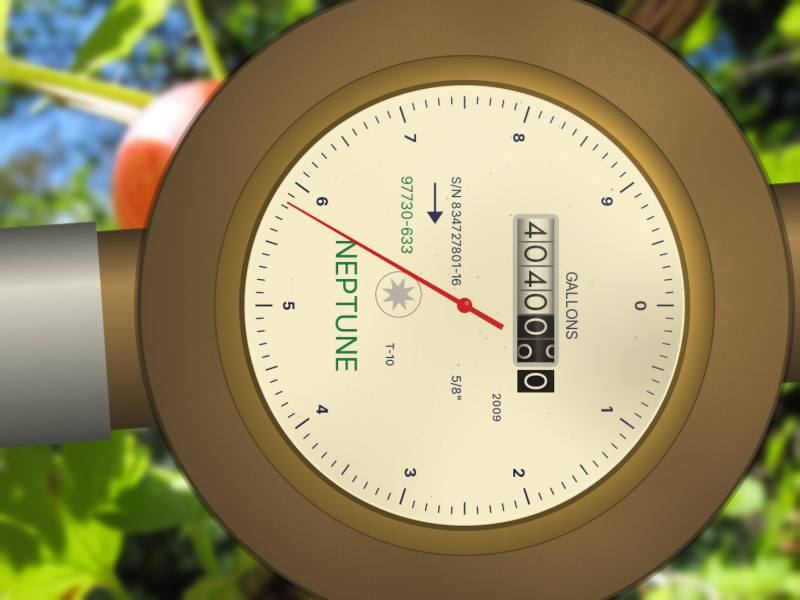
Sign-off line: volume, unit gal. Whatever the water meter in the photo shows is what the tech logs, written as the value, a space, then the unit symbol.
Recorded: 4040085.8 gal
